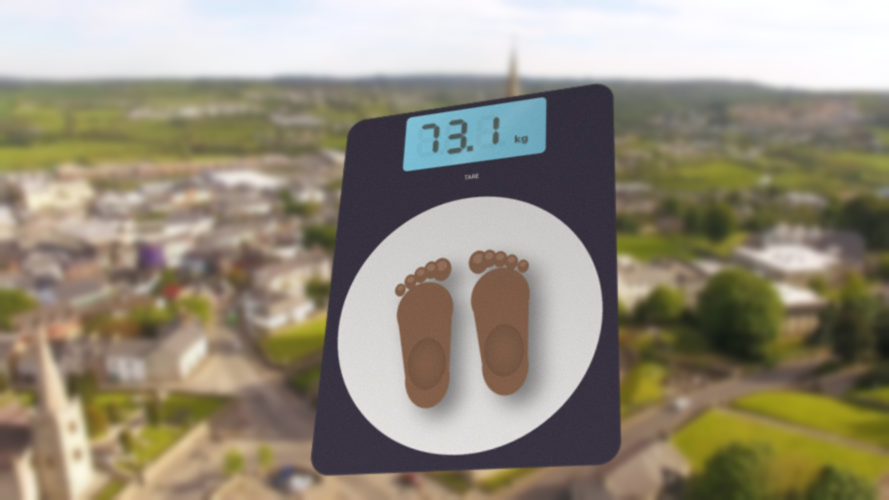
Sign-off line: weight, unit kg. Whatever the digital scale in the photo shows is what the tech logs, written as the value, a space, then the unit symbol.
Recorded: 73.1 kg
